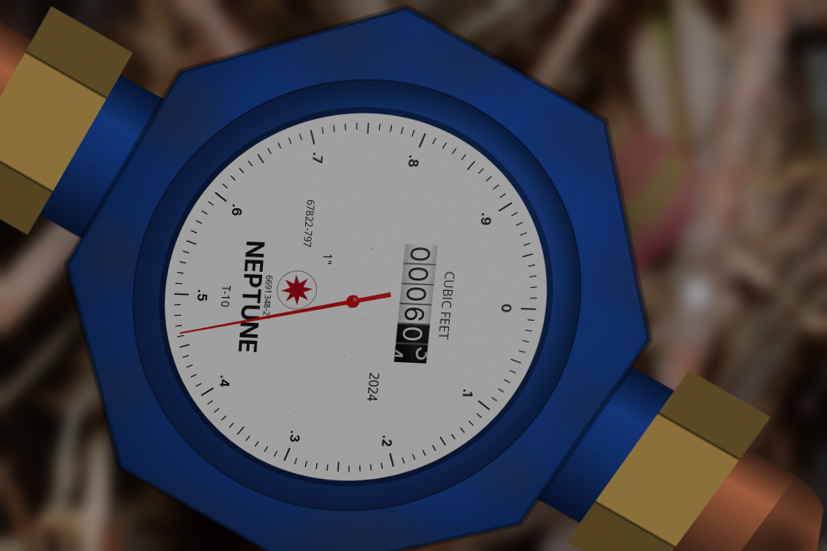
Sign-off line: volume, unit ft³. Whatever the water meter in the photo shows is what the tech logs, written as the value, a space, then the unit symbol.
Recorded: 603.46 ft³
